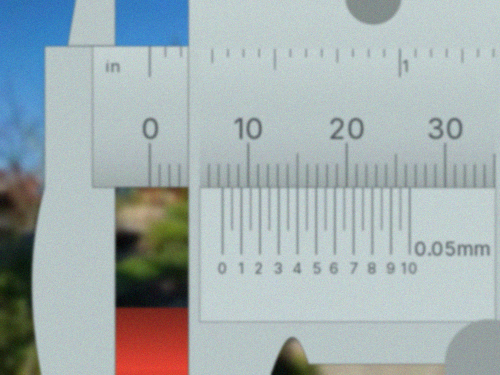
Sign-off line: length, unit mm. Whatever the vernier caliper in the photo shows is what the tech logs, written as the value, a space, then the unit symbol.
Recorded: 7.4 mm
